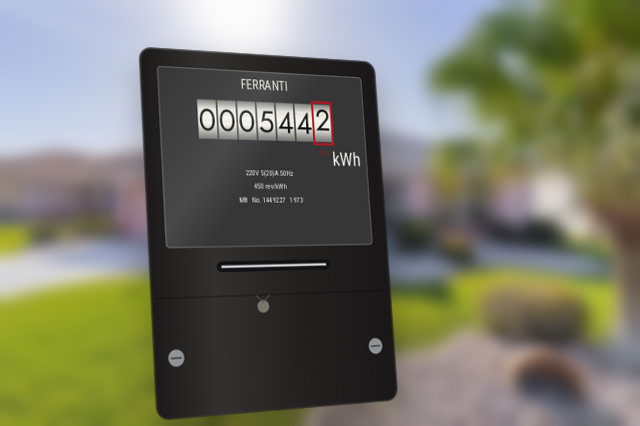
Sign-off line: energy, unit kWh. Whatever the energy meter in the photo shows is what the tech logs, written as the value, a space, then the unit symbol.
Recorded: 544.2 kWh
